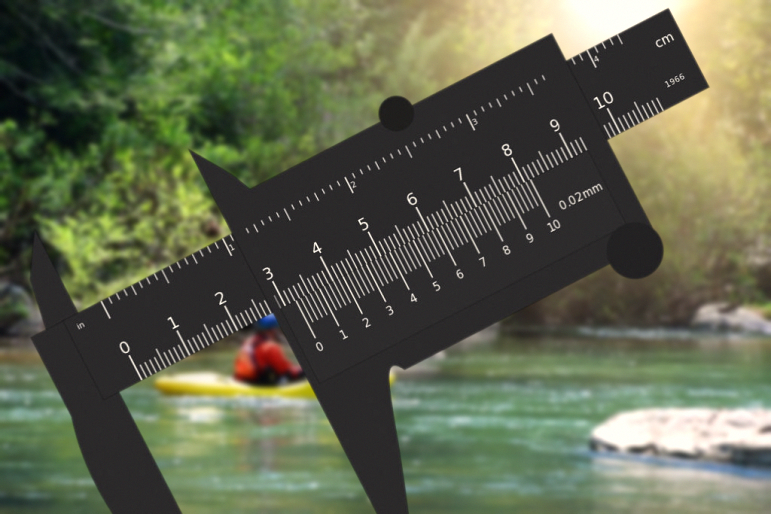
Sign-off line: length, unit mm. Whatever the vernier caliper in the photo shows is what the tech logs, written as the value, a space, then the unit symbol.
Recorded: 32.2 mm
